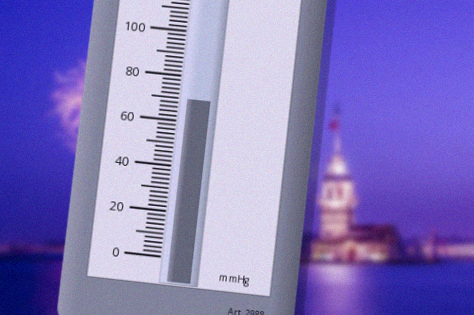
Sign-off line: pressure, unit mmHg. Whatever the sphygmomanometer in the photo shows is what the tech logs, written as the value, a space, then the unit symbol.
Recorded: 70 mmHg
